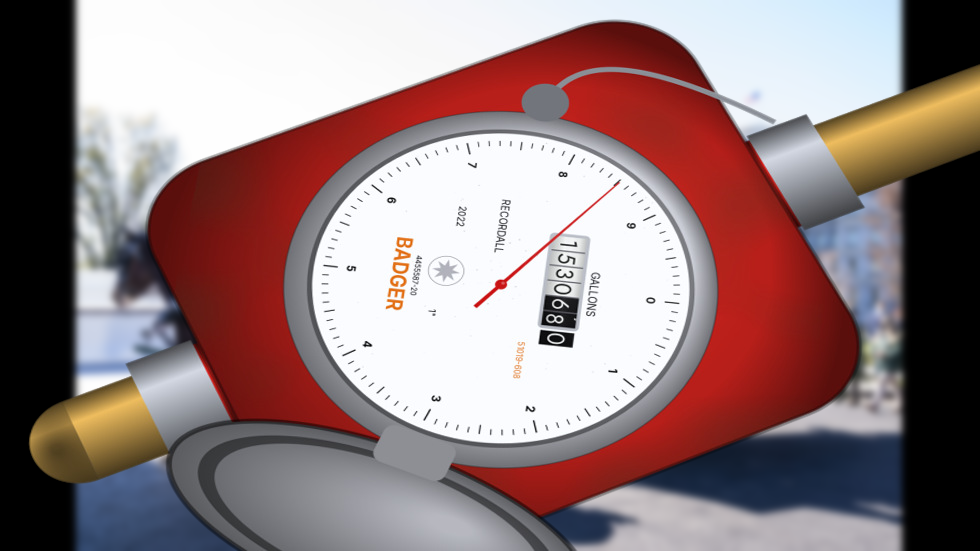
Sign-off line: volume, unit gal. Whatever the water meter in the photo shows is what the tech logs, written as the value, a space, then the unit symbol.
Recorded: 1530678.5 gal
